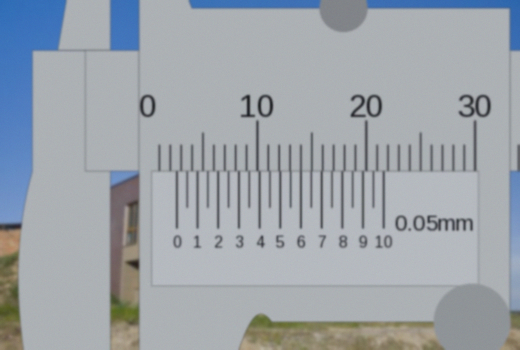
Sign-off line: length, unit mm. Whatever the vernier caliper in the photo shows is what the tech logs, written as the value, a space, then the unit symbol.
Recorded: 2.6 mm
